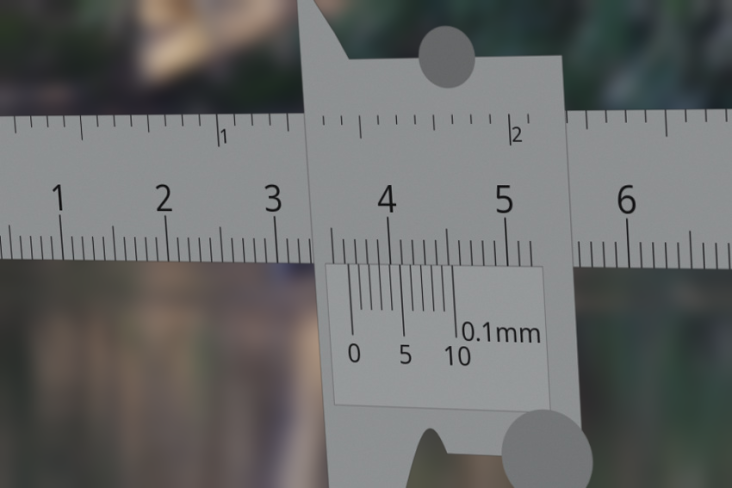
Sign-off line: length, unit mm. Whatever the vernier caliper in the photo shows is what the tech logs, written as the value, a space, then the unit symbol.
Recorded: 36.3 mm
